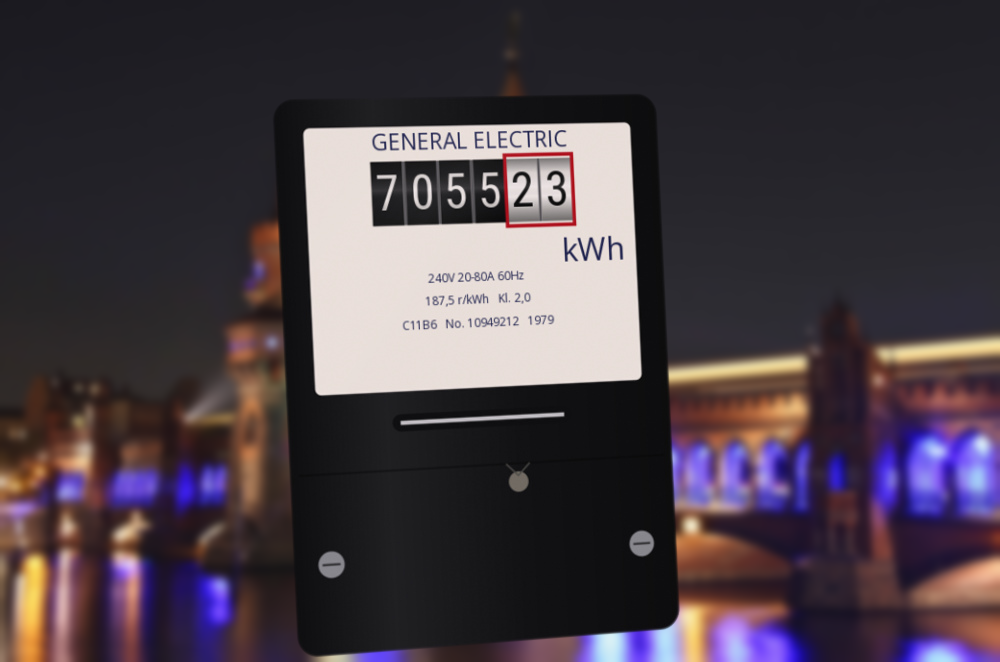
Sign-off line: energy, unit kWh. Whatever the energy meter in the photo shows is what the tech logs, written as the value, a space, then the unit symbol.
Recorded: 7055.23 kWh
